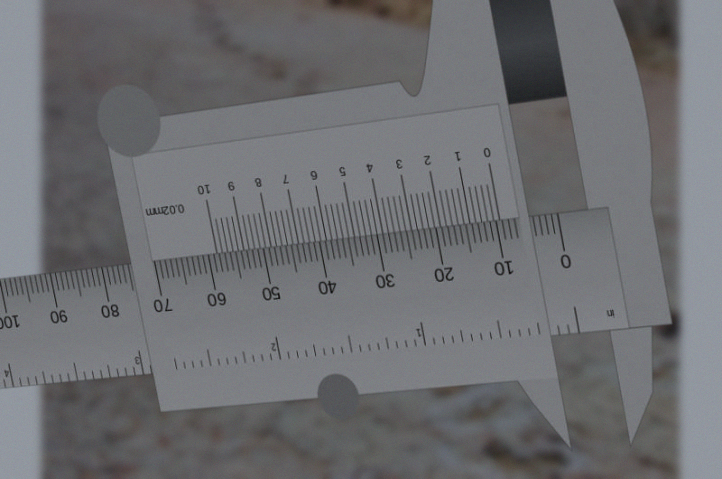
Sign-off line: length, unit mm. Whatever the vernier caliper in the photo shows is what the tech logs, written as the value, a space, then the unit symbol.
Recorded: 9.4 mm
